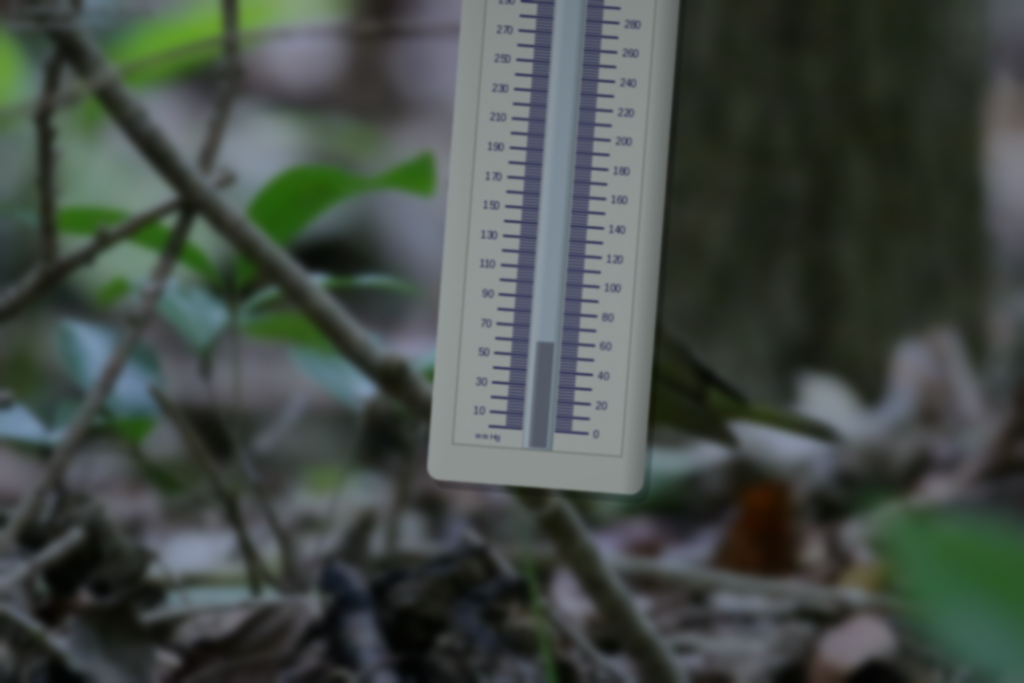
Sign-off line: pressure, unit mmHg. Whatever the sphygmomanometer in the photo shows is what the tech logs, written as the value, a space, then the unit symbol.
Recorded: 60 mmHg
